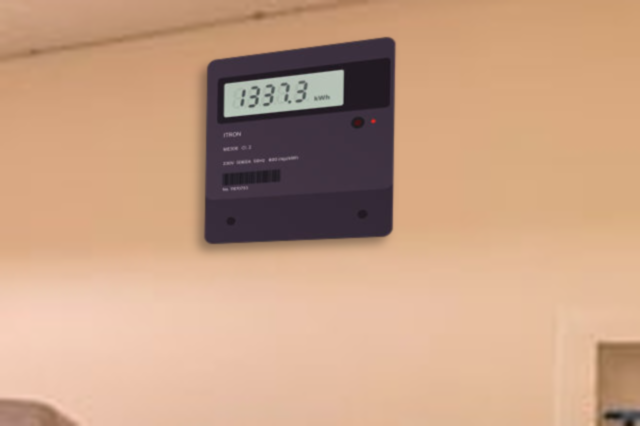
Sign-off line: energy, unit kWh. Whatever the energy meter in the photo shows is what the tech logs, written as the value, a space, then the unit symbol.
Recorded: 1337.3 kWh
